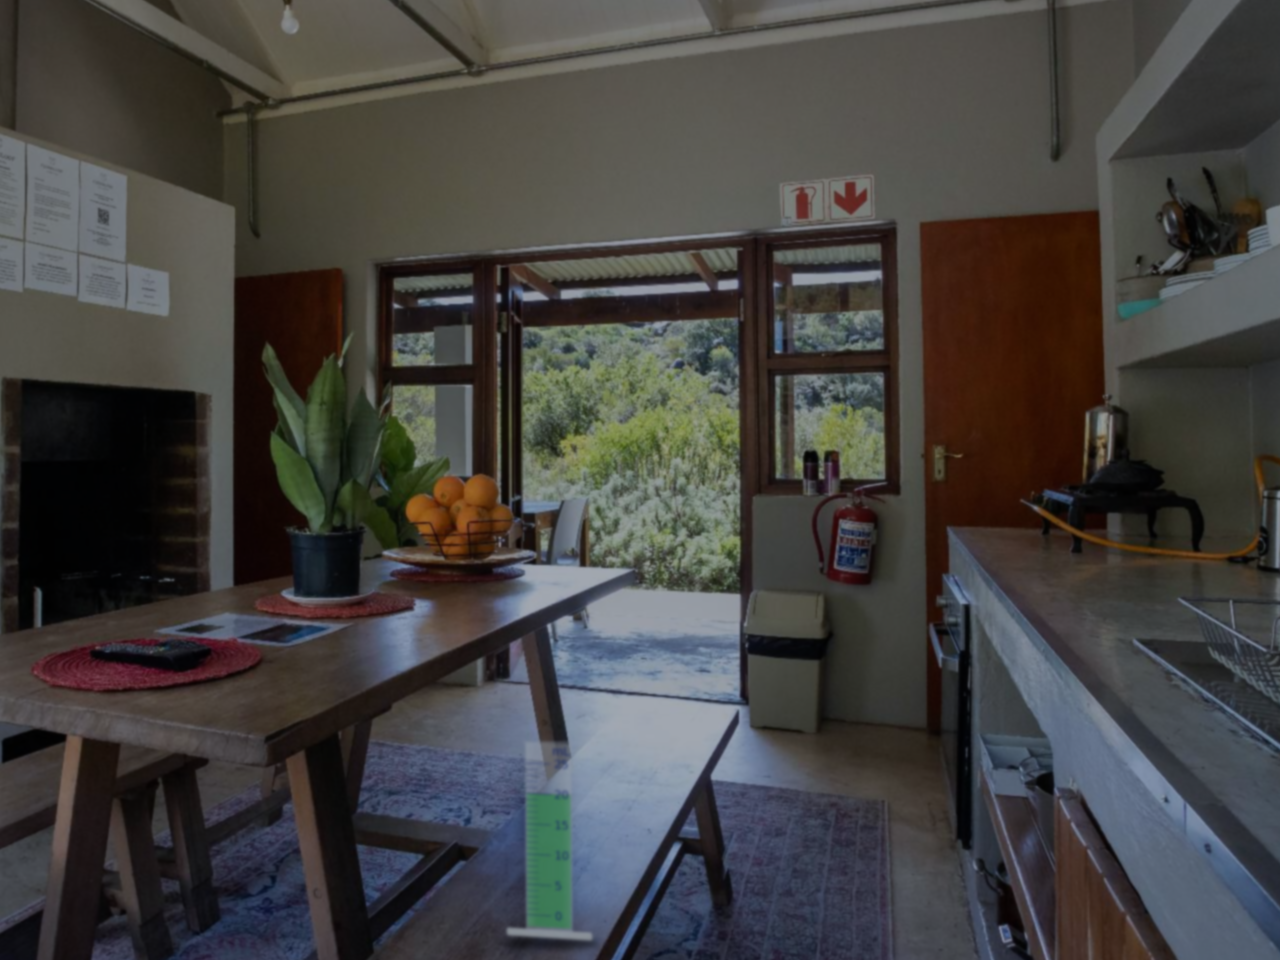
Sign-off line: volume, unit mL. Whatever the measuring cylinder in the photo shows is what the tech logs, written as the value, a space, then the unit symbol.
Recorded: 20 mL
